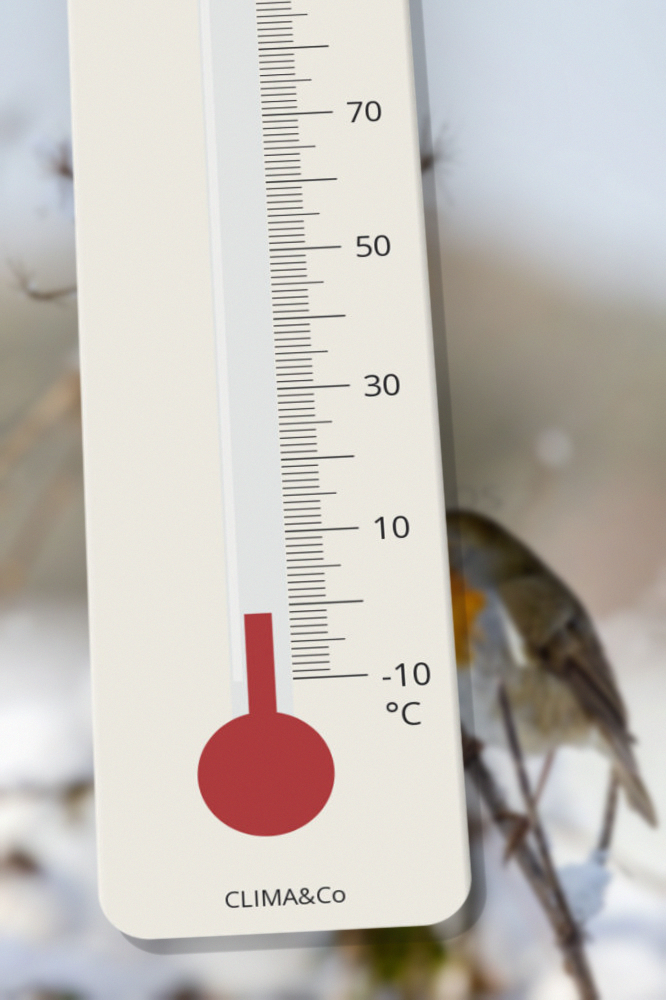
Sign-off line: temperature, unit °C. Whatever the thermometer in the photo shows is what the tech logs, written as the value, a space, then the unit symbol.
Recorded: -1 °C
